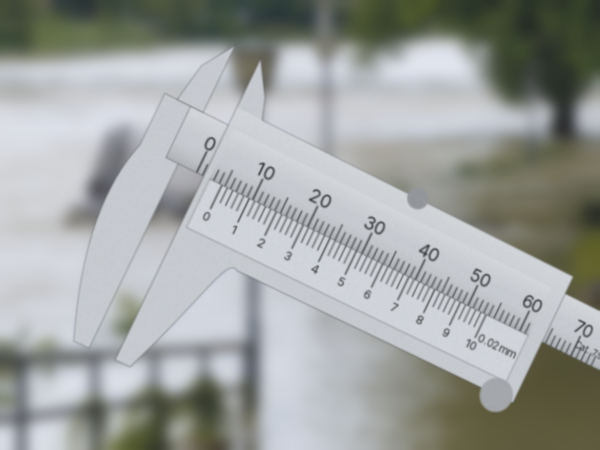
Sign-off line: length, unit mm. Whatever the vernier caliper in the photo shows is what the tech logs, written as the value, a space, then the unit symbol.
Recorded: 4.5 mm
